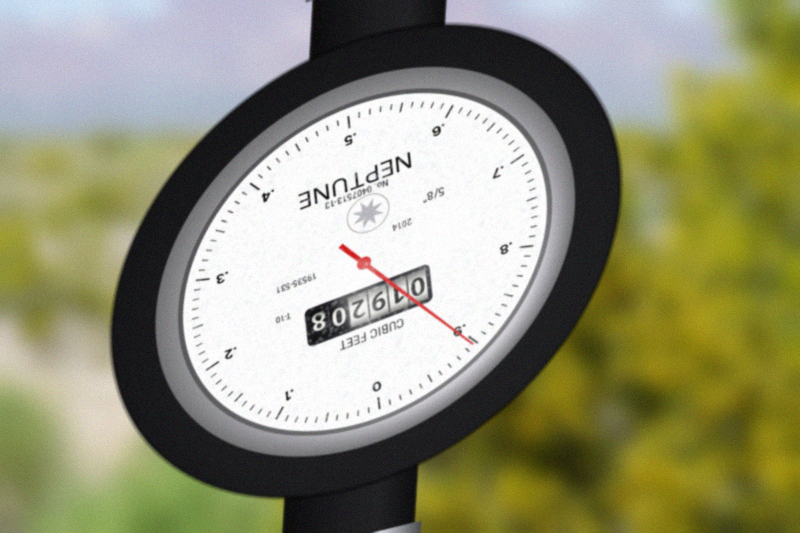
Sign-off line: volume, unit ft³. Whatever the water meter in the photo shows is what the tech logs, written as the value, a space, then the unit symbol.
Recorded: 19207.90 ft³
